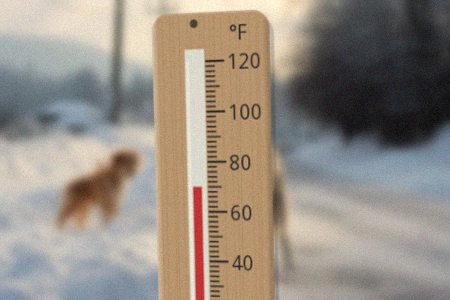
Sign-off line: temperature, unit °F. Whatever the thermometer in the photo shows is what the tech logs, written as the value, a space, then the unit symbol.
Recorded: 70 °F
